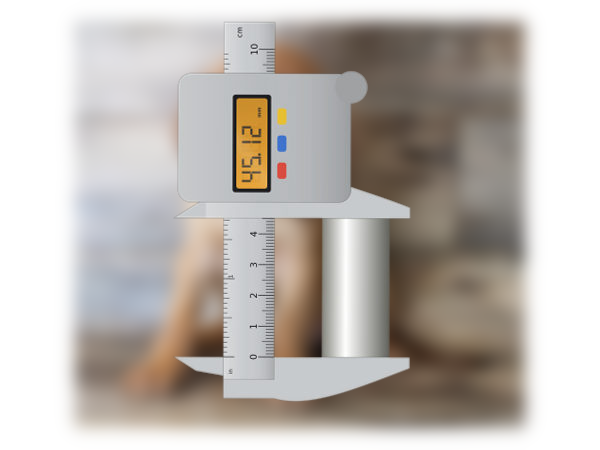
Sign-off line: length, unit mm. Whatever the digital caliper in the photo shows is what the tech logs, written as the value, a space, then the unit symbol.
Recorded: 45.12 mm
